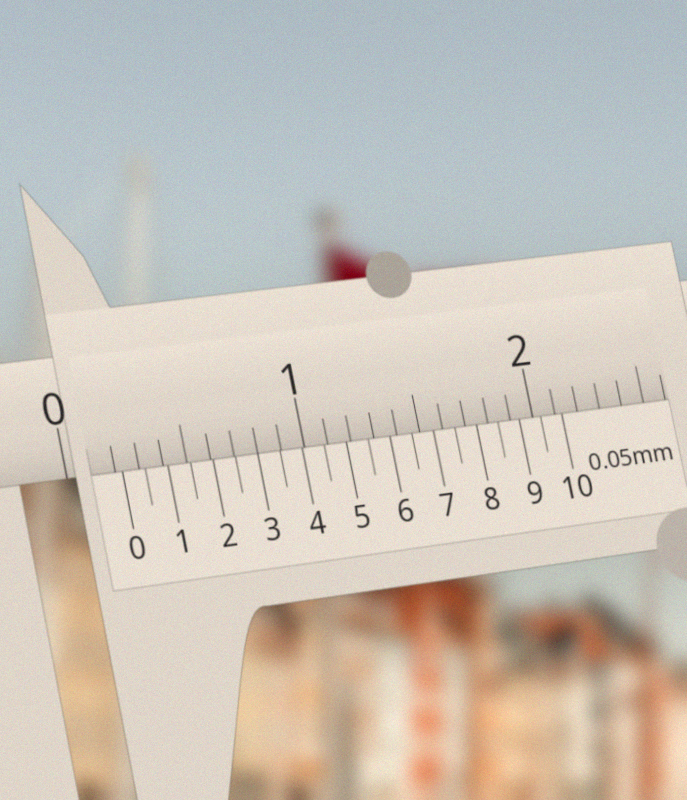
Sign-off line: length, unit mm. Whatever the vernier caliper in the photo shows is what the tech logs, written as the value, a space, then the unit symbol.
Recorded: 2.3 mm
